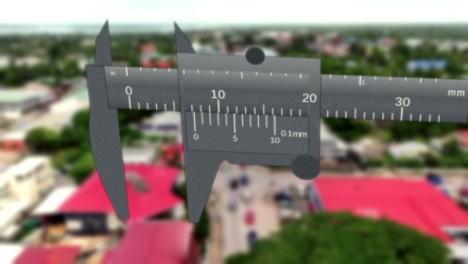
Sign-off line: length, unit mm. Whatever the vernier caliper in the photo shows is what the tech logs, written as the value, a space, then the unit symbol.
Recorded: 7.2 mm
